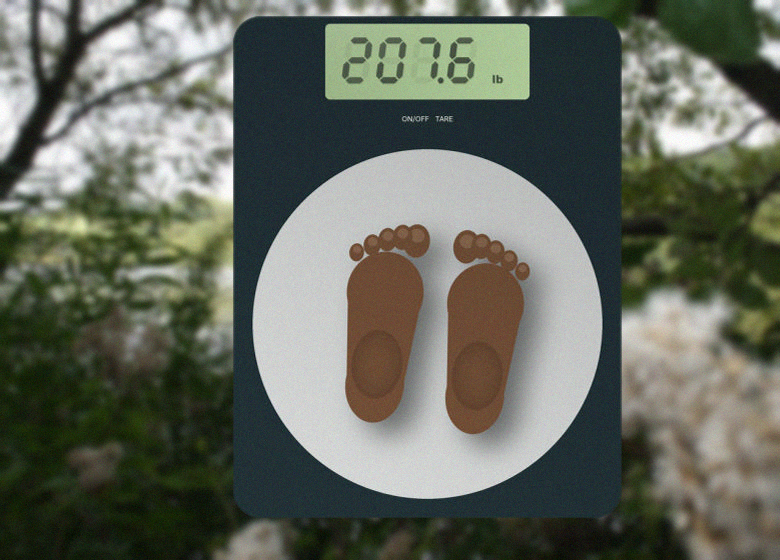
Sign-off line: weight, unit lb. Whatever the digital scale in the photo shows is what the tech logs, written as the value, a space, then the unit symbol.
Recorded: 207.6 lb
